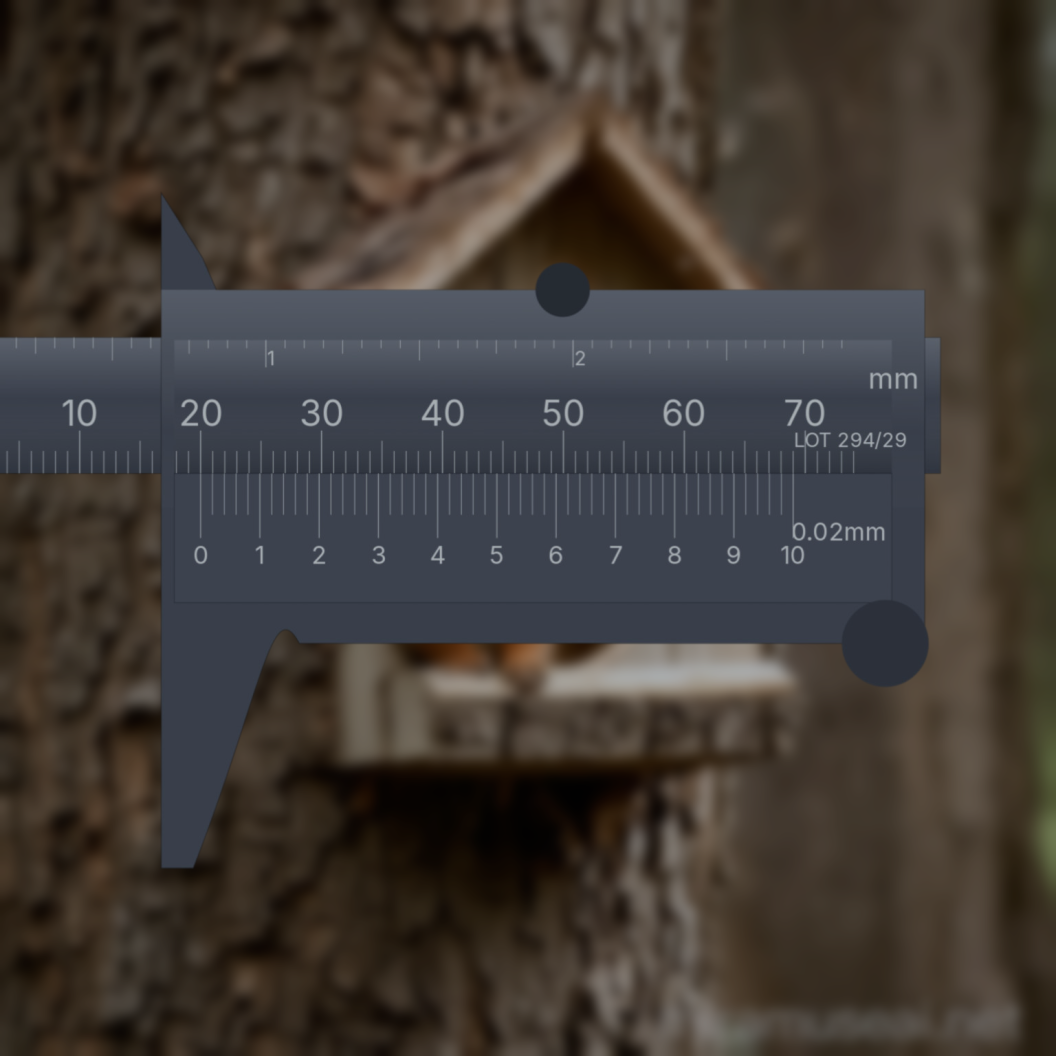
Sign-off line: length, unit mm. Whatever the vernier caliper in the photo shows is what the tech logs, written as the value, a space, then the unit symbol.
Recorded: 20.0 mm
